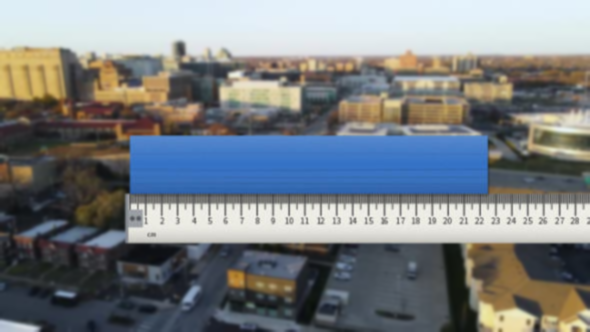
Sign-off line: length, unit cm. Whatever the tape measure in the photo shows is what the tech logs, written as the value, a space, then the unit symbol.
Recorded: 22.5 cm
